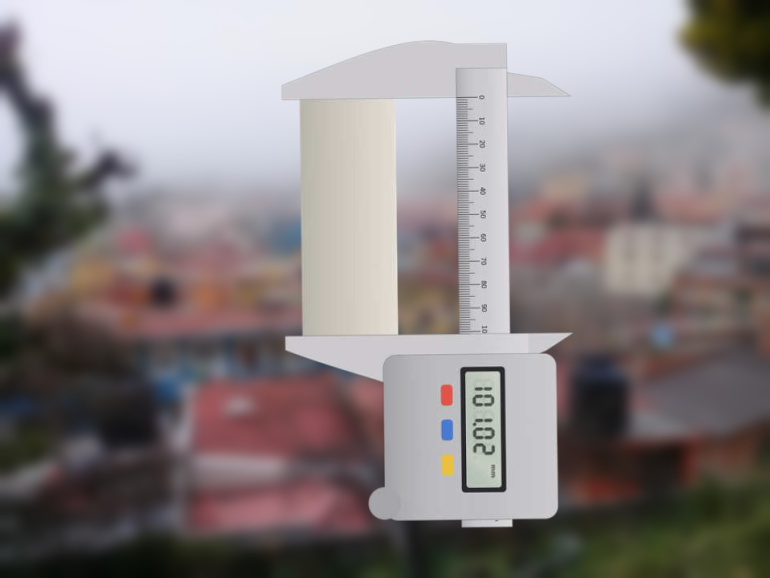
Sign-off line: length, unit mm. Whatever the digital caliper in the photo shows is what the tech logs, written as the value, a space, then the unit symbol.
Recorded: 101.02 mm
